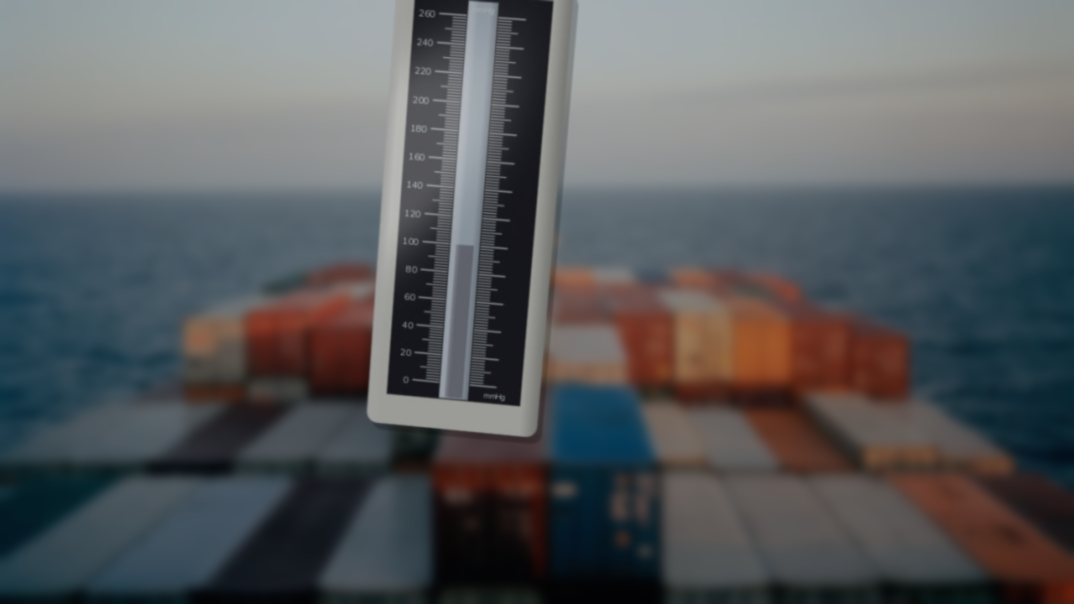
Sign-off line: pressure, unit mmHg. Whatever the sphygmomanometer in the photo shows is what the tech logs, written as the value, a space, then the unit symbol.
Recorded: 100 mmHg
